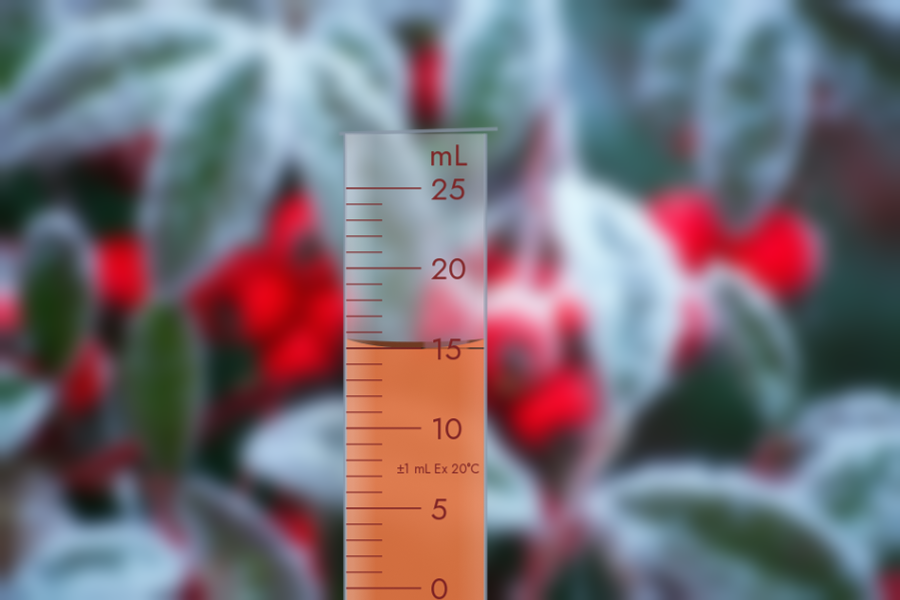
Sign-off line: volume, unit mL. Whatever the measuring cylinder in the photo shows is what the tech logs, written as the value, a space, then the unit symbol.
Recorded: 15 mL
